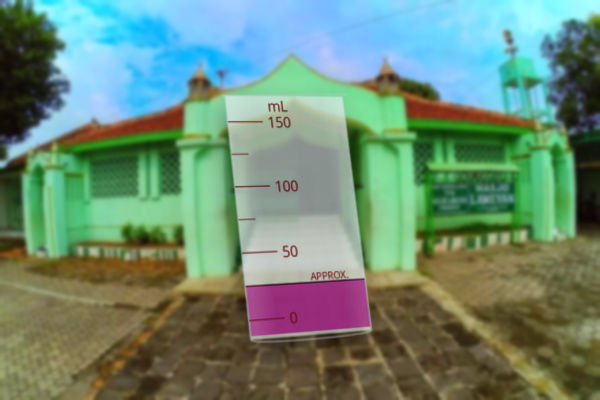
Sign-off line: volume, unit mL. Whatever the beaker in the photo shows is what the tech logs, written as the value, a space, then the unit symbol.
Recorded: 25 mL
